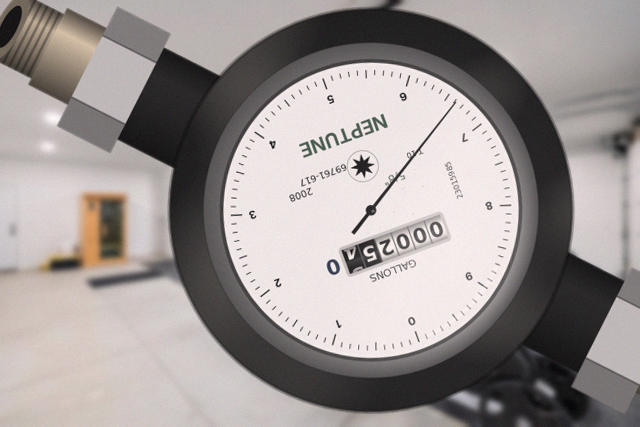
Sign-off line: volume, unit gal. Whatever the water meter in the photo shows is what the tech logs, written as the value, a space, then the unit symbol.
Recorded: 2536.6 gal
